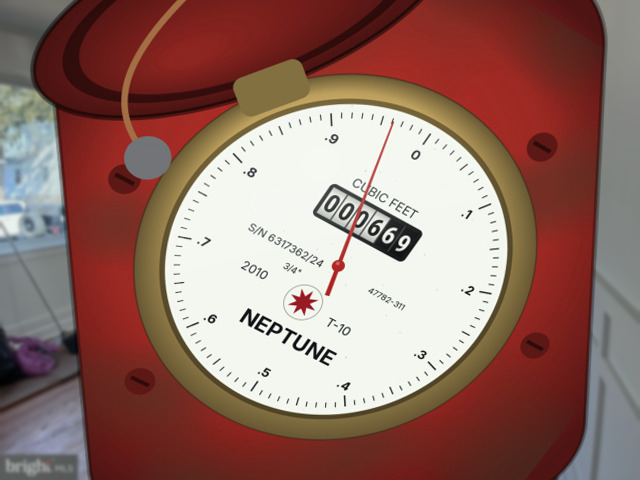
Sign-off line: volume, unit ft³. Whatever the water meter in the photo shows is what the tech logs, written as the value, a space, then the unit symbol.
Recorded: 668.96 ft³
